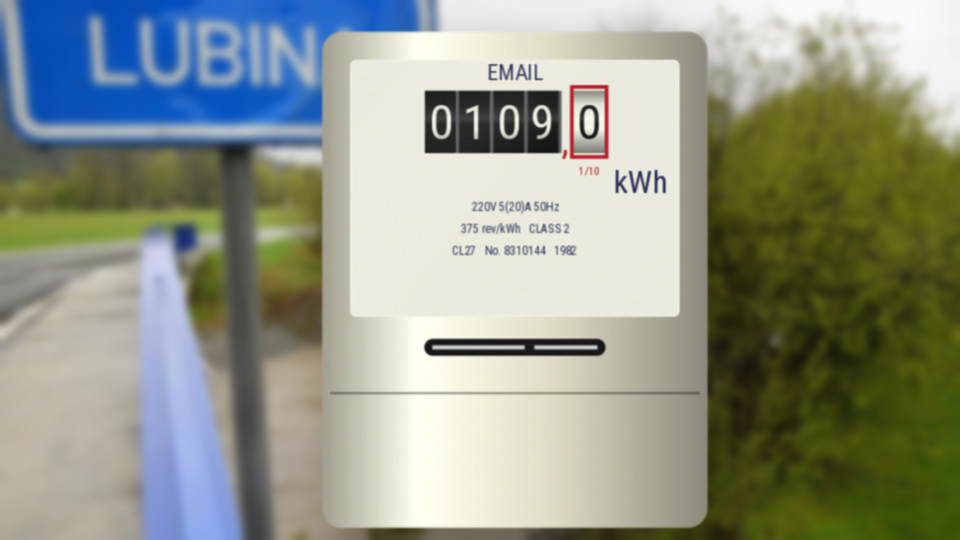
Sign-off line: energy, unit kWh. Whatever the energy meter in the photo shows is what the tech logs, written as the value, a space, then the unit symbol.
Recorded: 109.0 kWh
